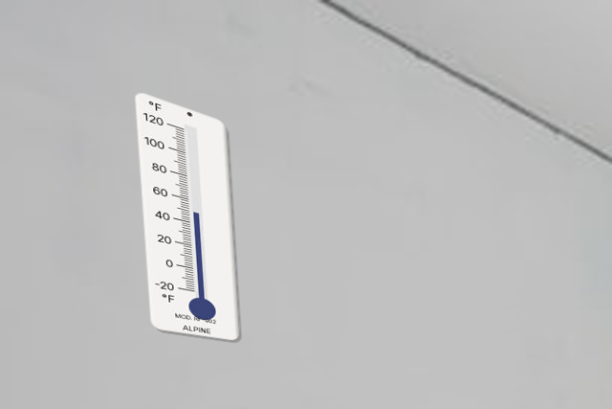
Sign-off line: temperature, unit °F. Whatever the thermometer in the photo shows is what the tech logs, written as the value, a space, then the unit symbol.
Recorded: 50 °F
